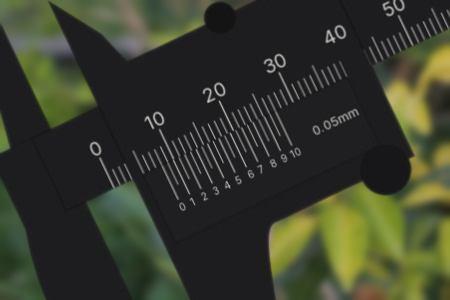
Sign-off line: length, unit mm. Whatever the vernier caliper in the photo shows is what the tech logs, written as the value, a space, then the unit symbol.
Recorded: 8.0 mm
